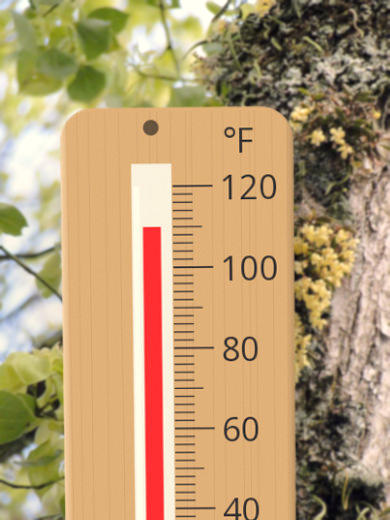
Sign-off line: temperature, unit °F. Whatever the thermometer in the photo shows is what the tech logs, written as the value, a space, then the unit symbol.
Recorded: 110 °F
